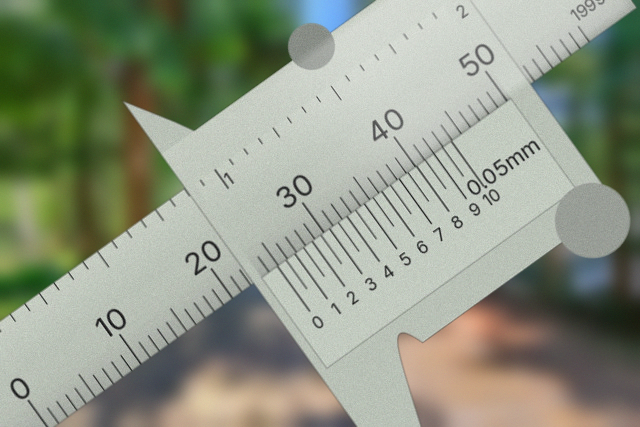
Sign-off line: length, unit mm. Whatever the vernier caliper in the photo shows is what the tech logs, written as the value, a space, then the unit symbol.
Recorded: 24.9 mm
